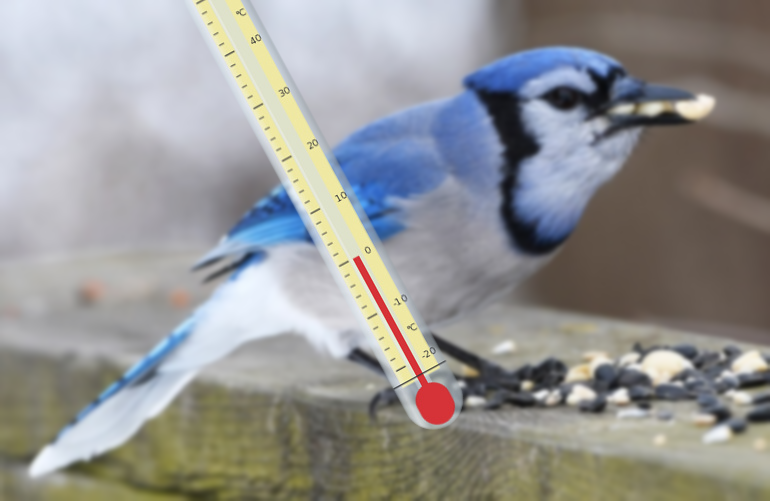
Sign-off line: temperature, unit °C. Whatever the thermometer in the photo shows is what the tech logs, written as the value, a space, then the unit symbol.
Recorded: 0 °C
